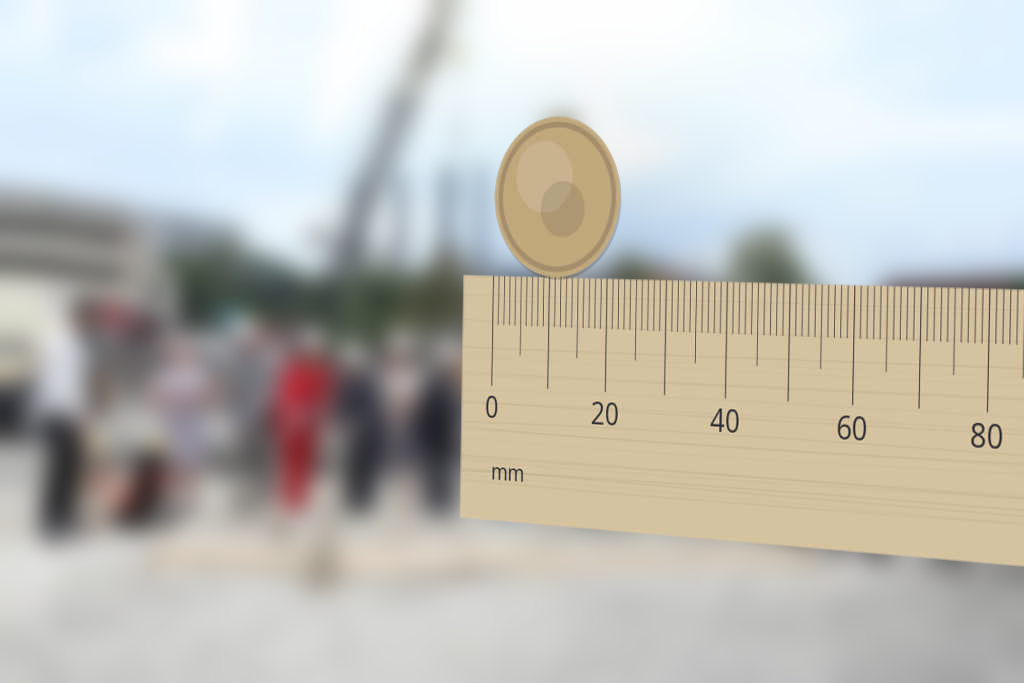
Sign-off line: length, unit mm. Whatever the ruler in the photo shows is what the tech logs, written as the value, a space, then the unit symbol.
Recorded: 22 mm
